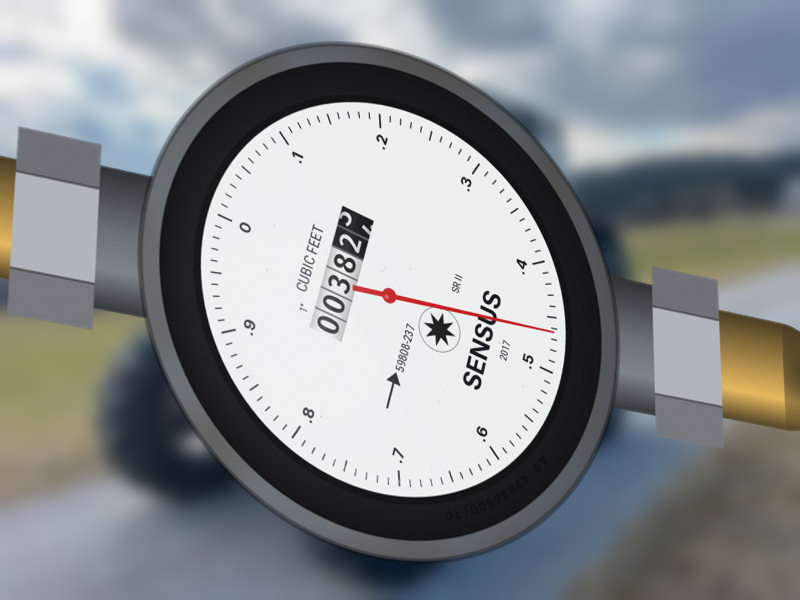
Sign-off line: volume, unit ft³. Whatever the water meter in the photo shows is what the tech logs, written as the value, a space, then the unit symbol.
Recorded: 3823.46 ft³
